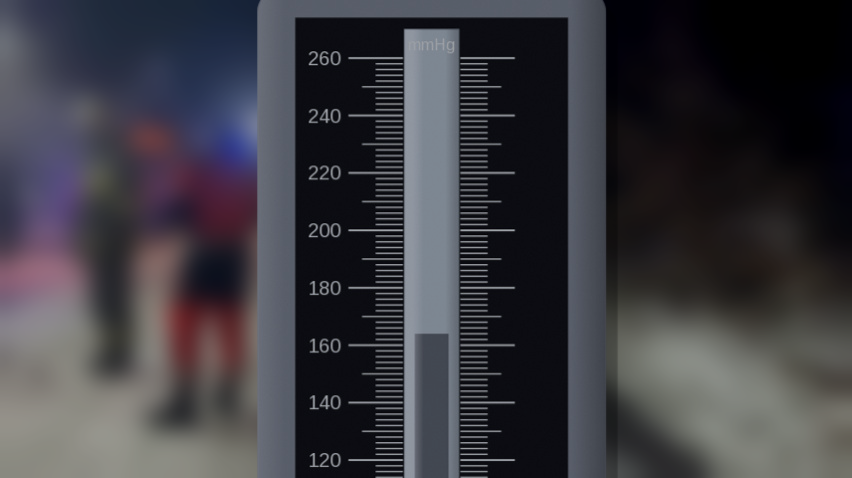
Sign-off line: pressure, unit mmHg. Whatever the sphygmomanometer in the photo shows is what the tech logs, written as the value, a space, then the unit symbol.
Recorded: 164 mmHg
